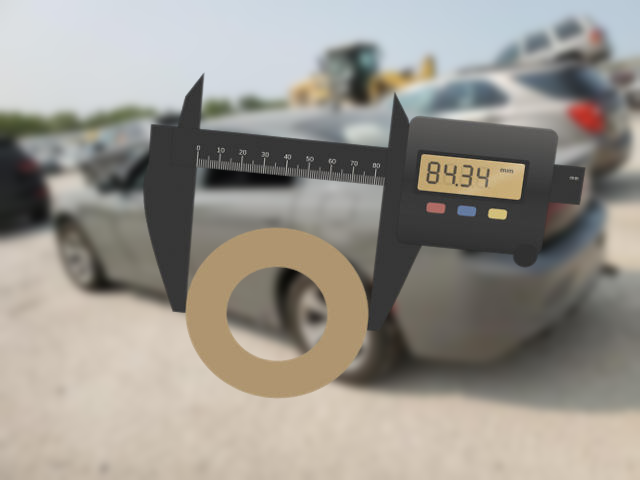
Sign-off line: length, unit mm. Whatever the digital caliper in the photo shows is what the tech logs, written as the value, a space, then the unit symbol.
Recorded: 84.34 mm
